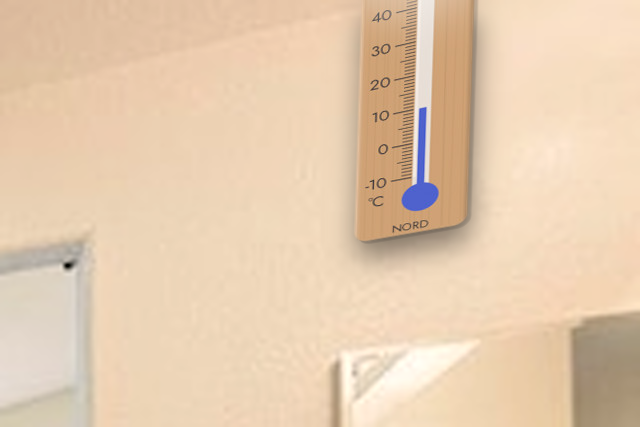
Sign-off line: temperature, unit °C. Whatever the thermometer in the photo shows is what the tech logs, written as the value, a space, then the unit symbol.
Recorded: 10 °C
